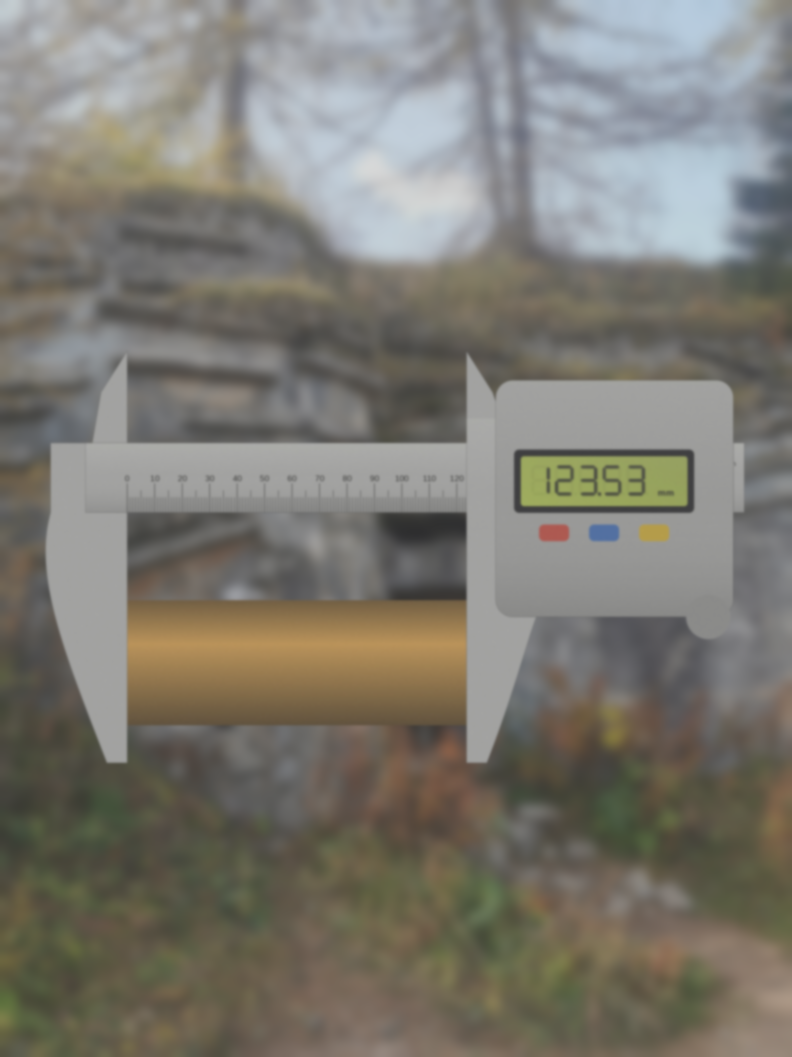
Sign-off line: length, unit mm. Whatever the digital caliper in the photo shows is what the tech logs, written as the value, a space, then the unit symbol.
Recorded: 123.53 mm
